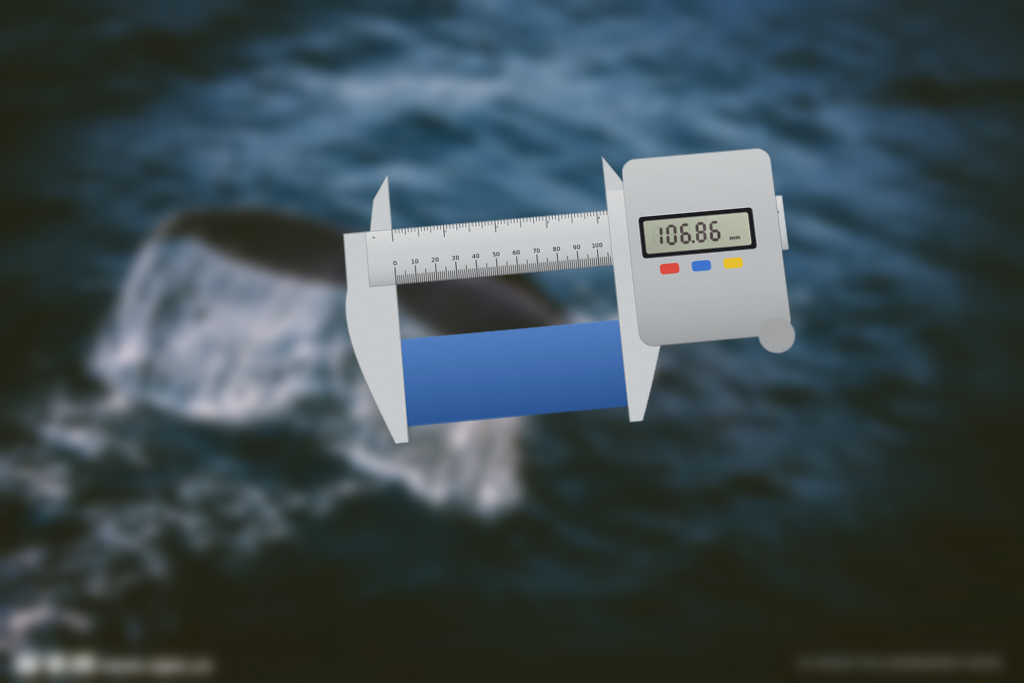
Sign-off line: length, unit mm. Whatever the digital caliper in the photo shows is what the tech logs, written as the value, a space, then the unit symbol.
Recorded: 106.86 mm
